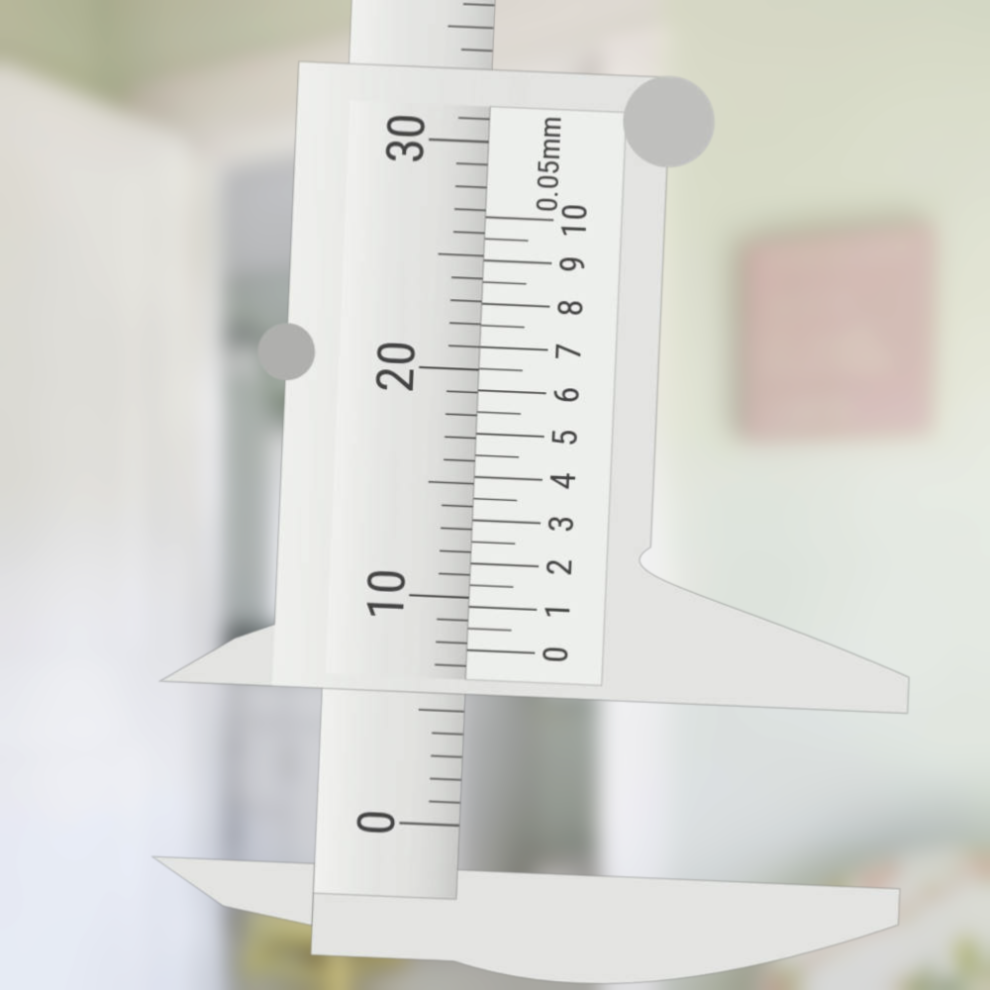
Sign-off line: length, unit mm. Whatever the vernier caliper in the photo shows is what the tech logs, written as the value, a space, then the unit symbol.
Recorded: 7.7 mm
